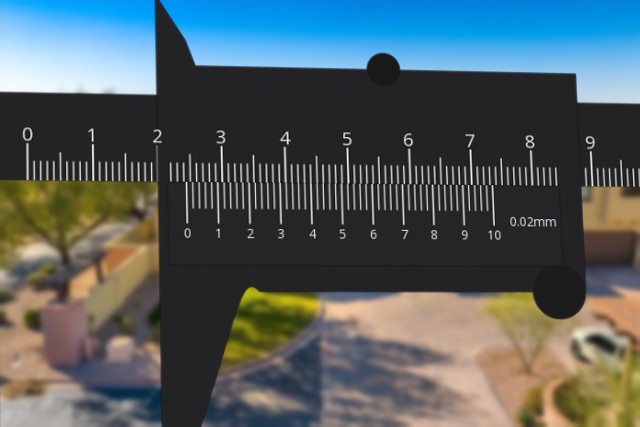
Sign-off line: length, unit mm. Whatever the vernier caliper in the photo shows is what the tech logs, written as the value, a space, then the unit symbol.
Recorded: 24.4 mm
